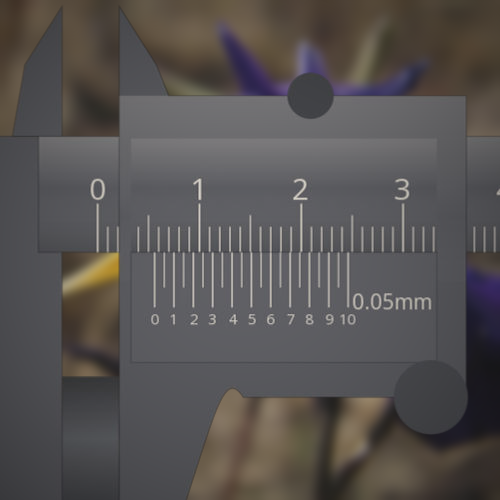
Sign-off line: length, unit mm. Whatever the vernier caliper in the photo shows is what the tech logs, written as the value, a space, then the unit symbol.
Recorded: 5.6 mm
